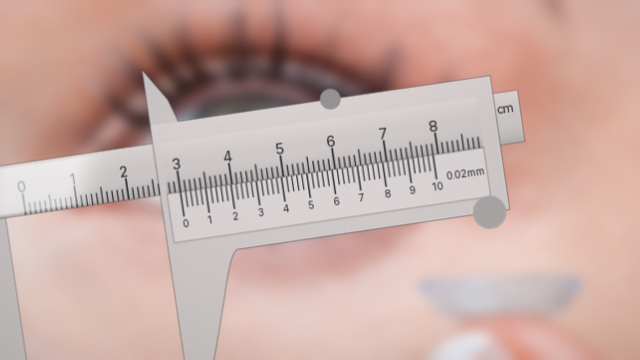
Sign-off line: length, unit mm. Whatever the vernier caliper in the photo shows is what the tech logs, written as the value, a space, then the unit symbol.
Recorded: 30.0 mm
